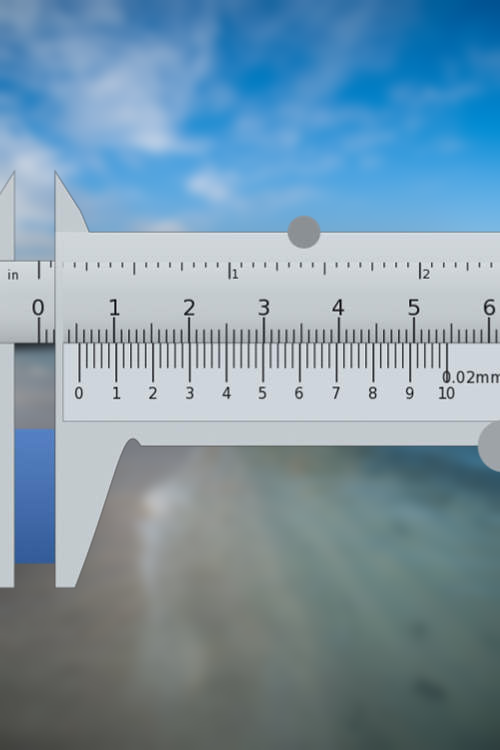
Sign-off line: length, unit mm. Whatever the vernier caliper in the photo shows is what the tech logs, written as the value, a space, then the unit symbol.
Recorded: 5.4 mm
